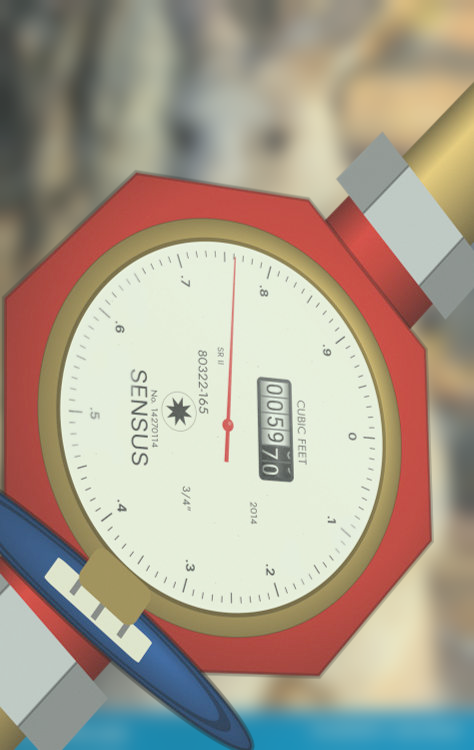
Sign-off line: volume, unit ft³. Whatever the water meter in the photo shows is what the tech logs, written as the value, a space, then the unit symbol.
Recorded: 5969.76 ft³
